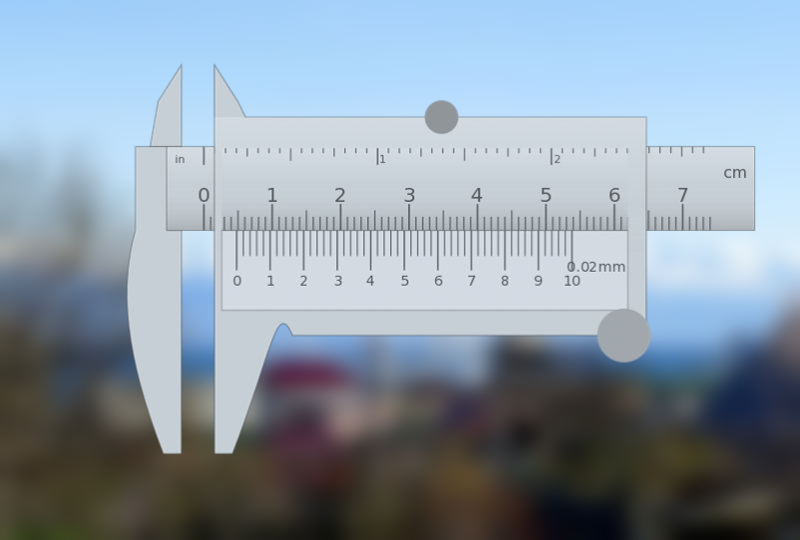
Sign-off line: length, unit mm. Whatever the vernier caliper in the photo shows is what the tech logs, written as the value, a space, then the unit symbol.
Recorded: 4.8 mm
